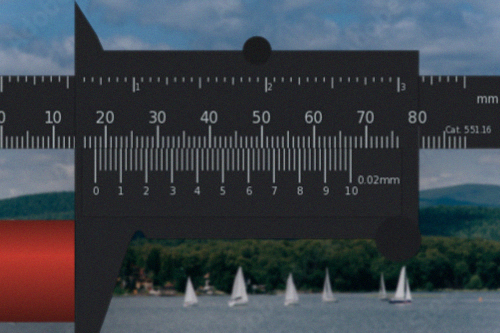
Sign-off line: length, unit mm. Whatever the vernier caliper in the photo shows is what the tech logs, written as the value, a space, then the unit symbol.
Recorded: 18.0 mm
